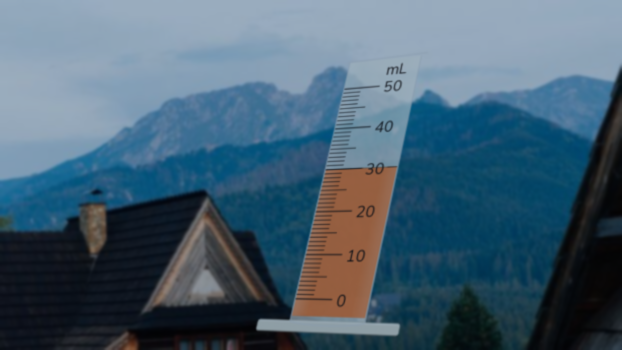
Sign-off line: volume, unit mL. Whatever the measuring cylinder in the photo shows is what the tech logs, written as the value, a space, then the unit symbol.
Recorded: 30 mL
